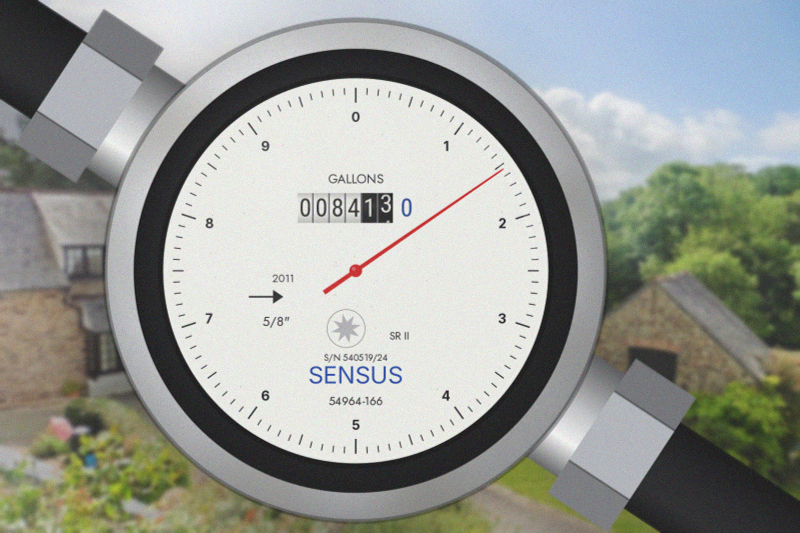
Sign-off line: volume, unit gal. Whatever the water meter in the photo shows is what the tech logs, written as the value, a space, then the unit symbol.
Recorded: 84131.5 gal
